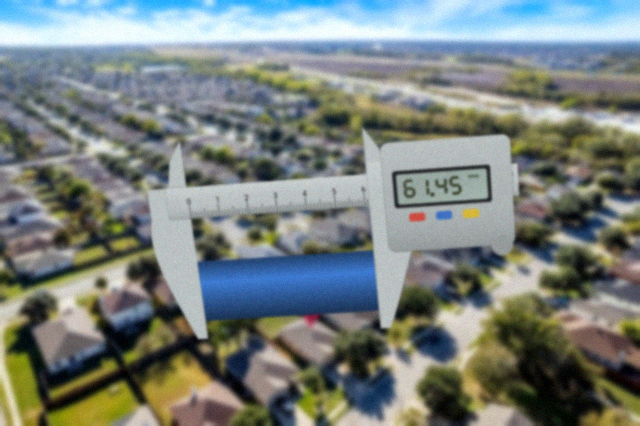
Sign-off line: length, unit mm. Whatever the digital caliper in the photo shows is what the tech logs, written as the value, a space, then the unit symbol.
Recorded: 61.45 mm
